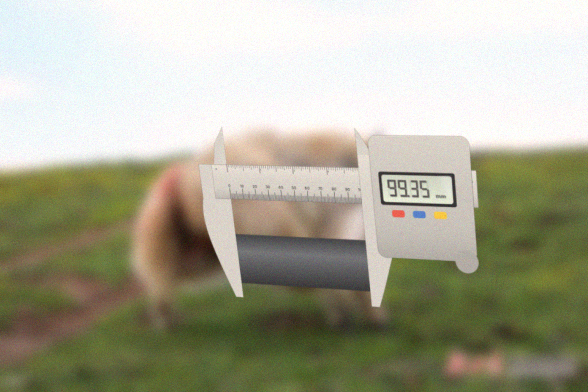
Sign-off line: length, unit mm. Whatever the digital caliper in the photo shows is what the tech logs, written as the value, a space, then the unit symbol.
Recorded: 99.35 mm
